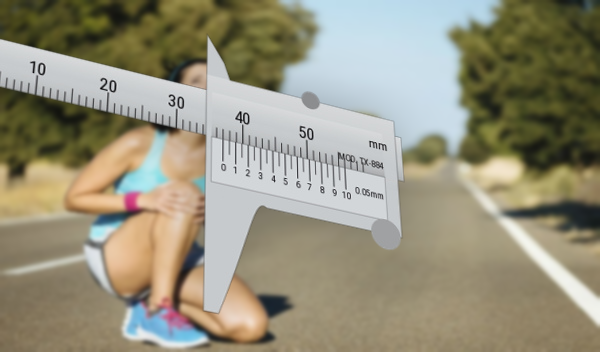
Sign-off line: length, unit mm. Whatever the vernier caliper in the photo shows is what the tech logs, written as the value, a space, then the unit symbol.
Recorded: 37.0 mm
